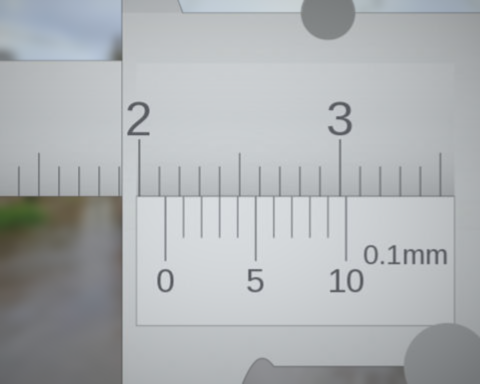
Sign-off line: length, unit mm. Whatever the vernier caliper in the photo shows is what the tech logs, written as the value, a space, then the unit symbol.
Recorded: 21.3 mm
